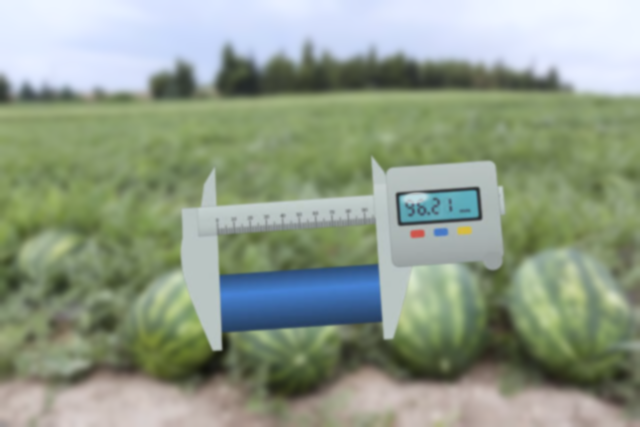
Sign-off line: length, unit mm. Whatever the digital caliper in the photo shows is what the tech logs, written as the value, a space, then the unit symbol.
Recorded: 96.21 mm
